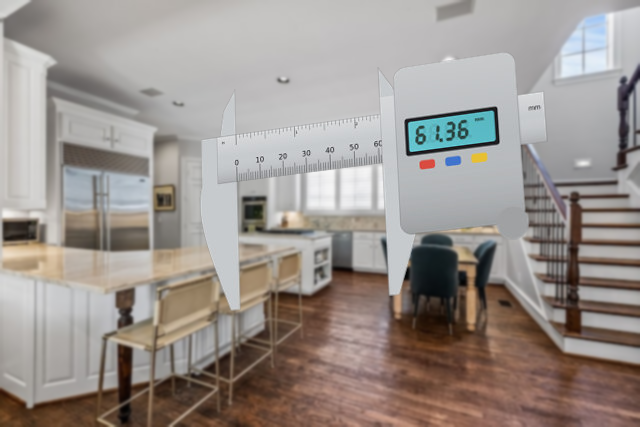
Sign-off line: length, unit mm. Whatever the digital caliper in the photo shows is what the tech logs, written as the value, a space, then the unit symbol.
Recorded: 61.36 mm
